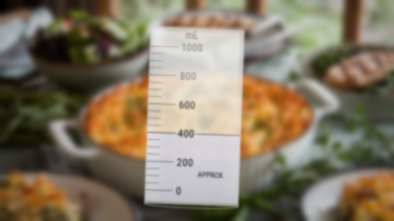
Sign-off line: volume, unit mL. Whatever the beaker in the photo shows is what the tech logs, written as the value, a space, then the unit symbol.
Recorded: 400 mL
